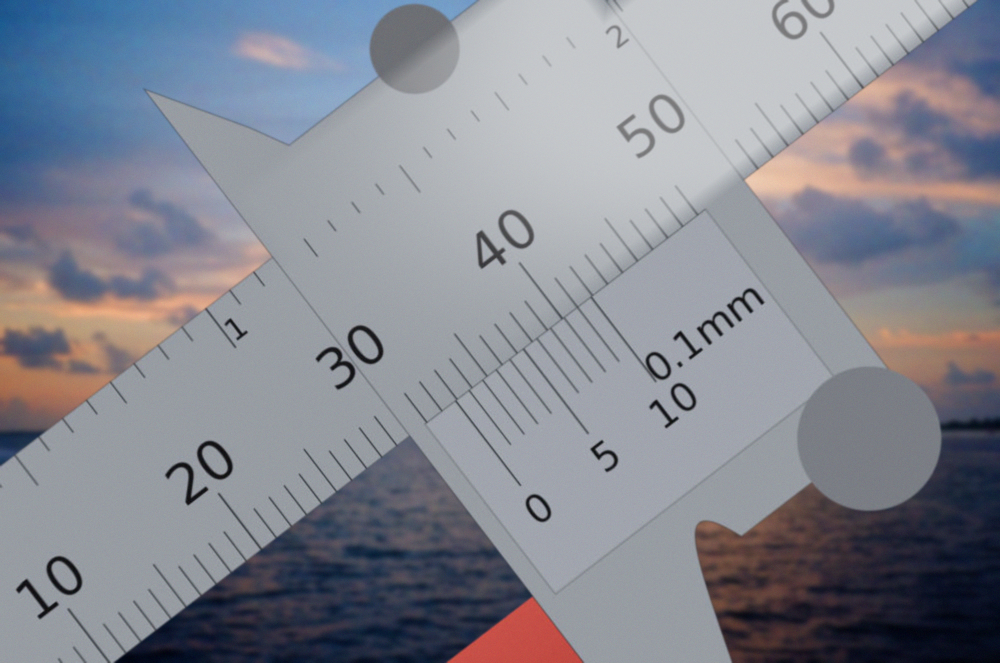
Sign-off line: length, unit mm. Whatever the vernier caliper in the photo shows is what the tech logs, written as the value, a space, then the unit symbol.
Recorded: 32.9 mm
